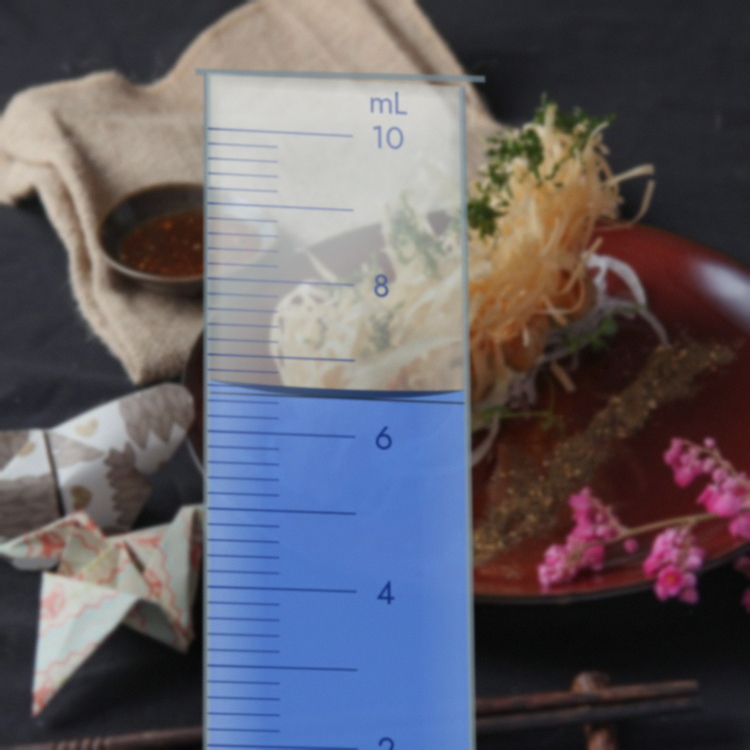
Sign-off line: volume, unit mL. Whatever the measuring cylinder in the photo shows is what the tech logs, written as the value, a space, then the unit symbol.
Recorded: 6.5 mL
